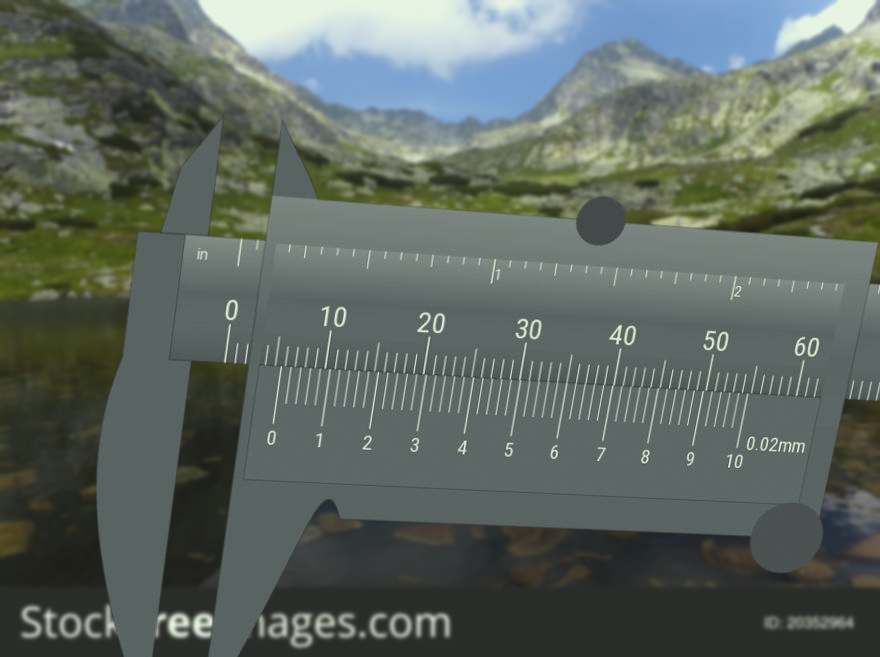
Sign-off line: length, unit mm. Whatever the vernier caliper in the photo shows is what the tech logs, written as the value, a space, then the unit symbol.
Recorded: 5.6 mm
